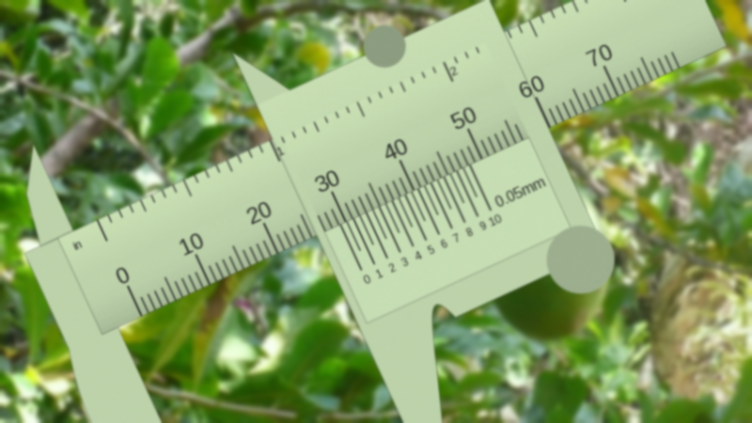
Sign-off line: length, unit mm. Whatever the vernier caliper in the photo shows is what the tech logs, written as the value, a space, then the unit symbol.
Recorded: 29.2 mm
